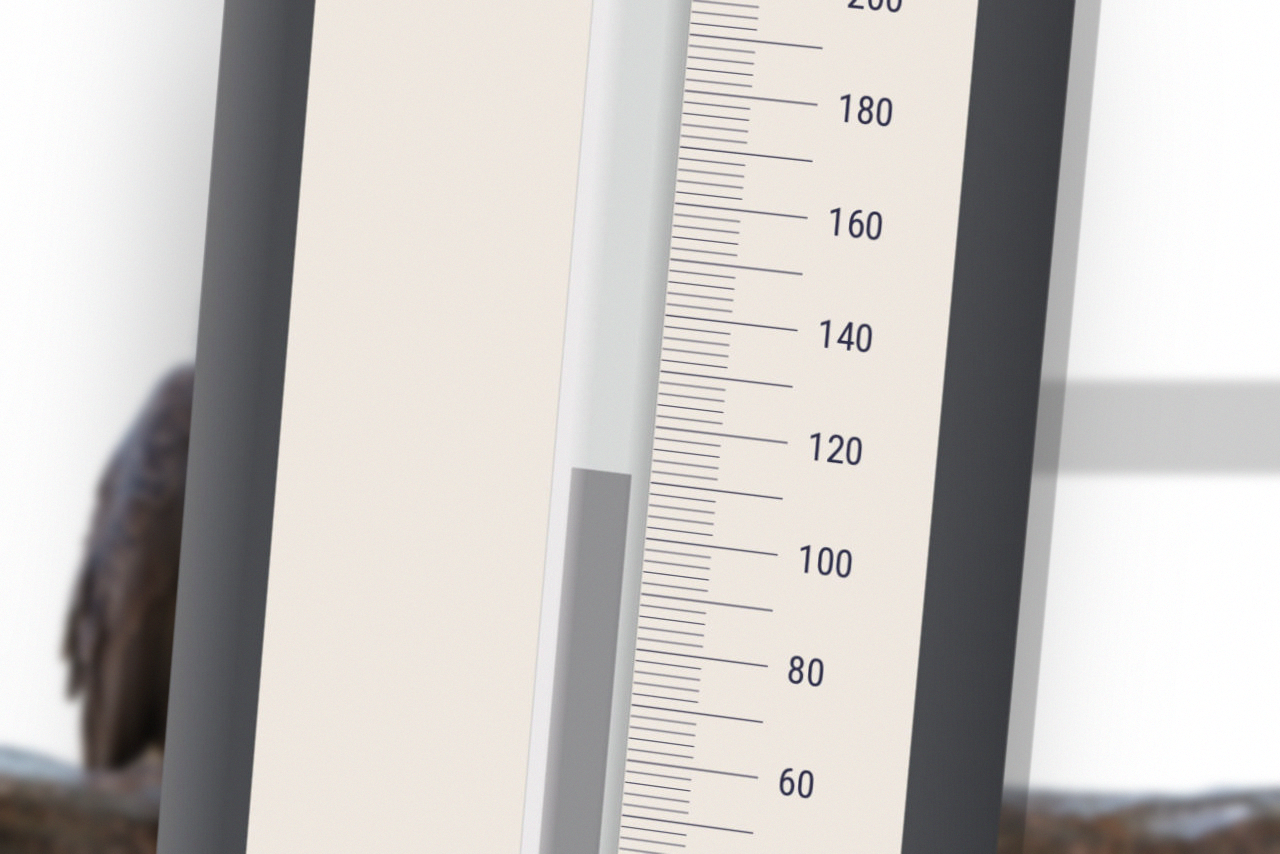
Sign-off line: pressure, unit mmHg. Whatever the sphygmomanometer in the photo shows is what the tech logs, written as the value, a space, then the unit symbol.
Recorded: 111 mmHg
